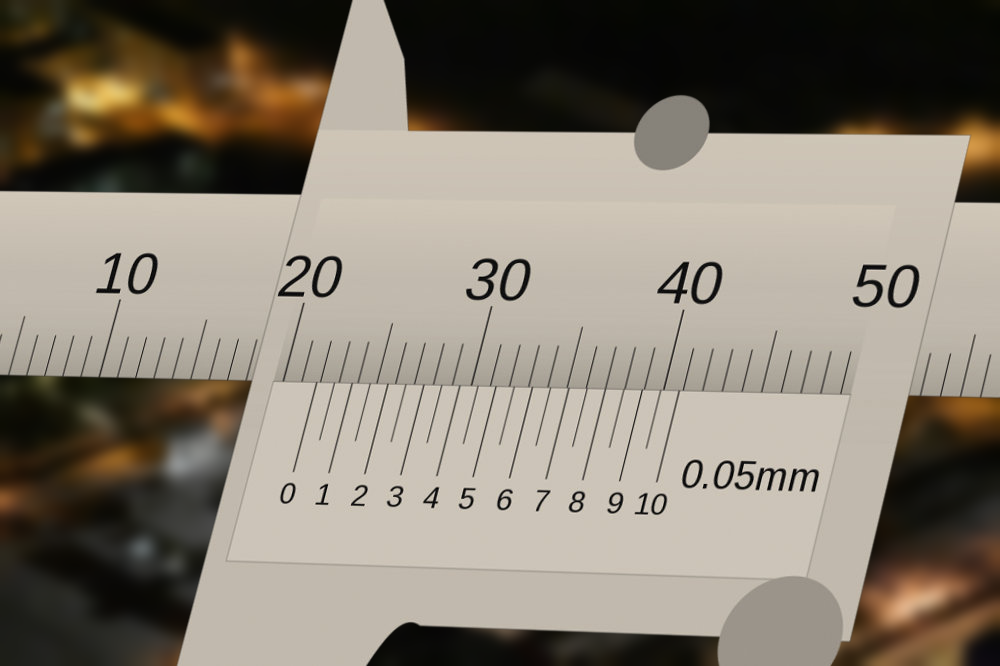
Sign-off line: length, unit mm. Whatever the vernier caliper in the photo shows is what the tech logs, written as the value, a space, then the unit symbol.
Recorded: 21.8 mm
